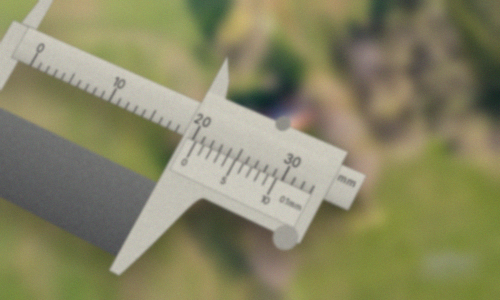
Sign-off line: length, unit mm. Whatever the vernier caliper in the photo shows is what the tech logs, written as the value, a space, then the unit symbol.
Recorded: 20.4 mm
